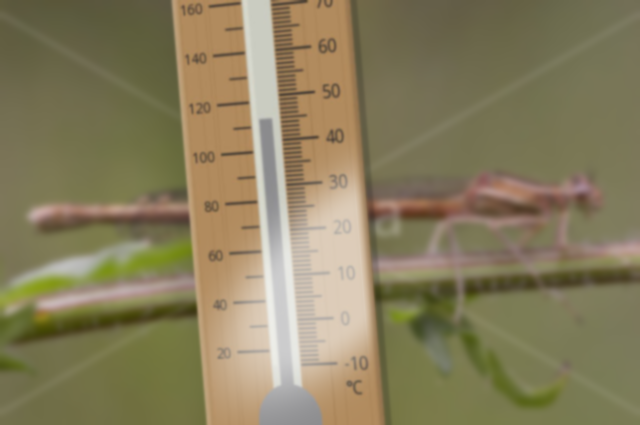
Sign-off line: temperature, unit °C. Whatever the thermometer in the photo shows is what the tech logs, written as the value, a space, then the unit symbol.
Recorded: 45 °C
